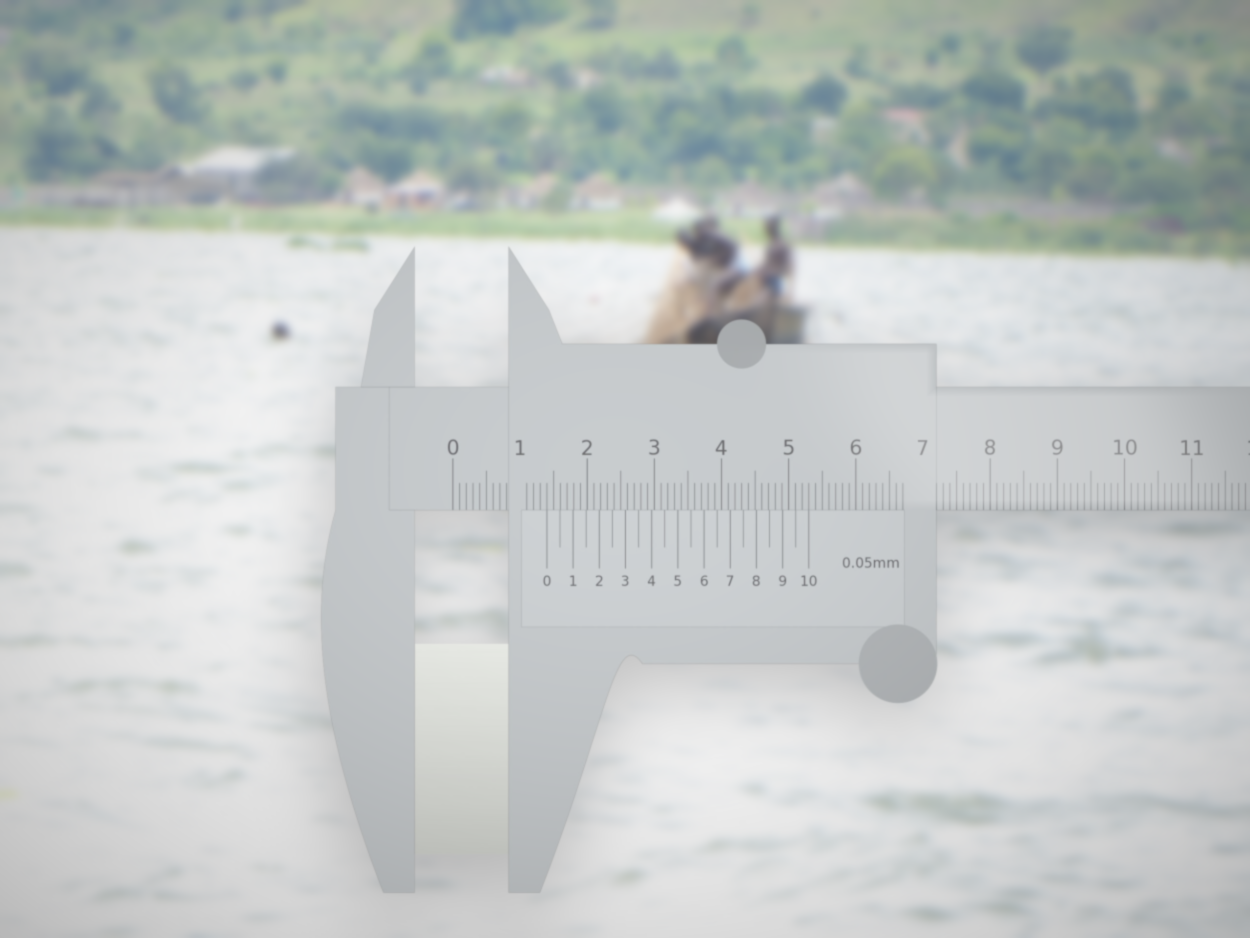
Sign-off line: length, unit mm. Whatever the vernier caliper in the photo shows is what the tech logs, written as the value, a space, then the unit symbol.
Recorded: 14.0 mm
